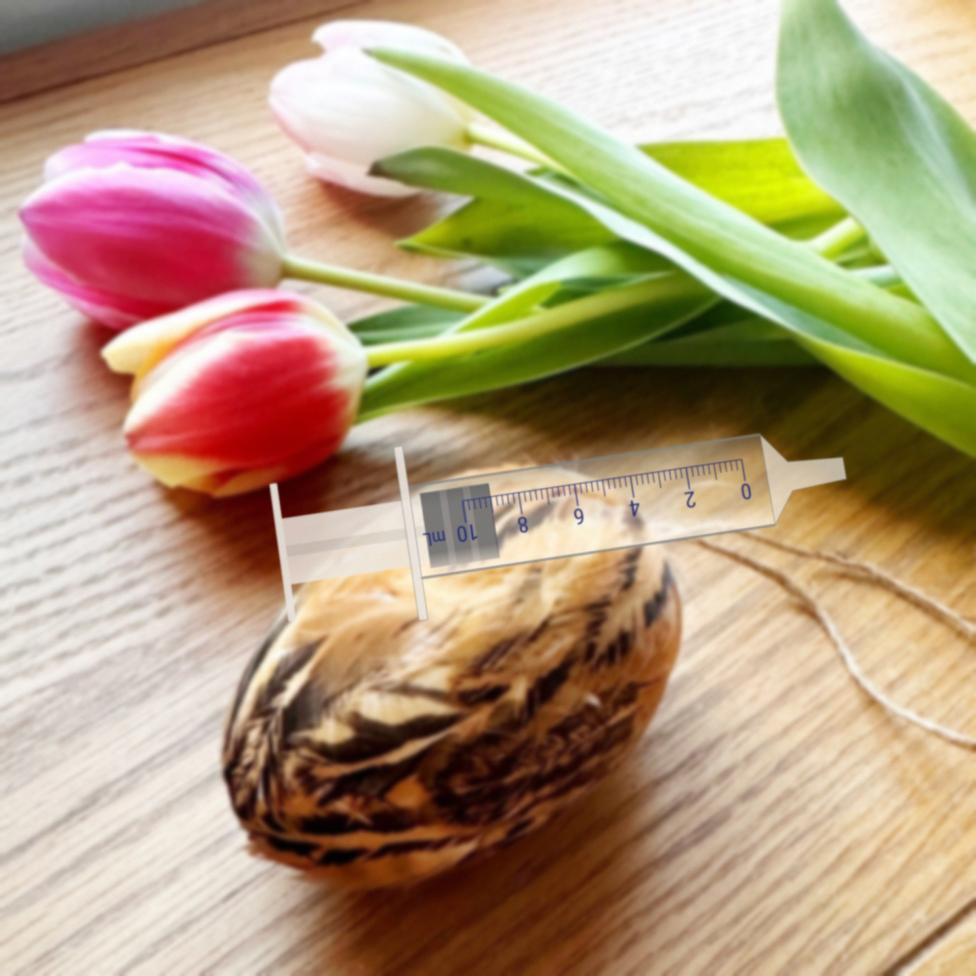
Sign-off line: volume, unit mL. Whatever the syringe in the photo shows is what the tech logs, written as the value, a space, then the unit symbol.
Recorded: 9 mL
